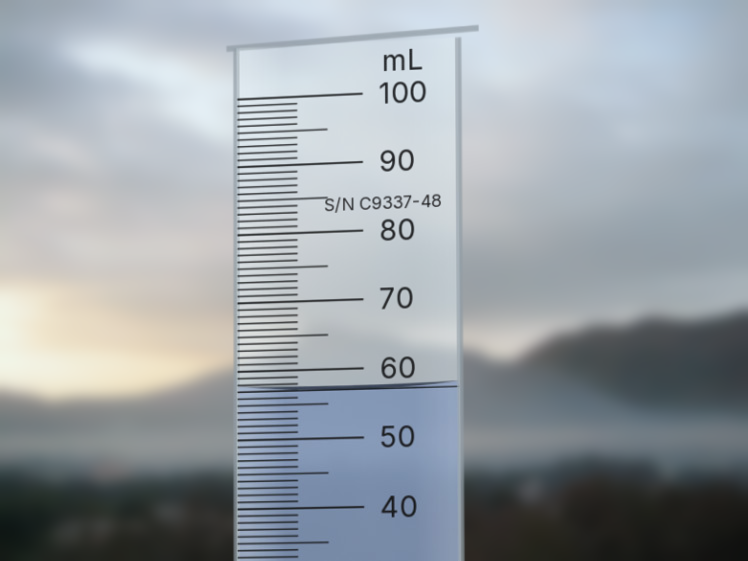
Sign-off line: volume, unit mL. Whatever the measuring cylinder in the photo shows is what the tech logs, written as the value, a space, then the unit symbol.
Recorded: 57 mL
